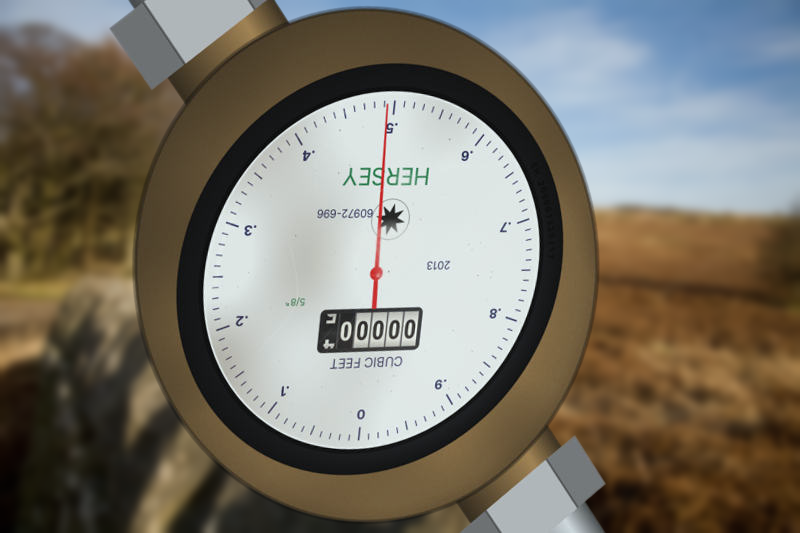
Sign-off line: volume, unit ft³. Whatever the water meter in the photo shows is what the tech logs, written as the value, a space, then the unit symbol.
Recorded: 4.49 ft³
